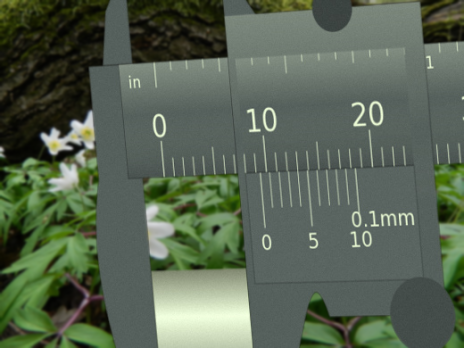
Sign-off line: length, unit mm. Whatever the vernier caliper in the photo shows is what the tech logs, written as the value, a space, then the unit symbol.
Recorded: 9.4 mm
